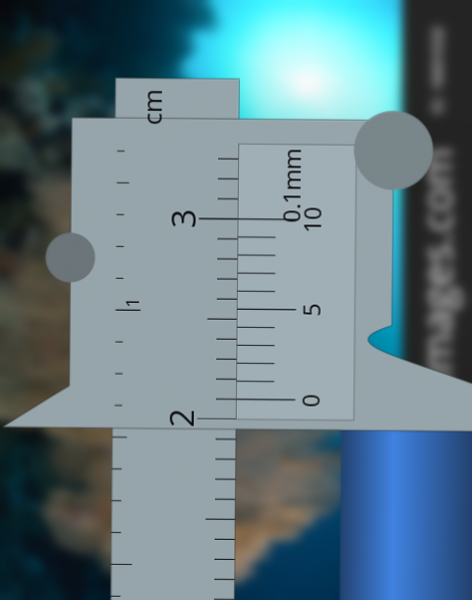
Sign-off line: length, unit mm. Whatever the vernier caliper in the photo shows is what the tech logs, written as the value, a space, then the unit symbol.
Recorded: 21.0 mm
